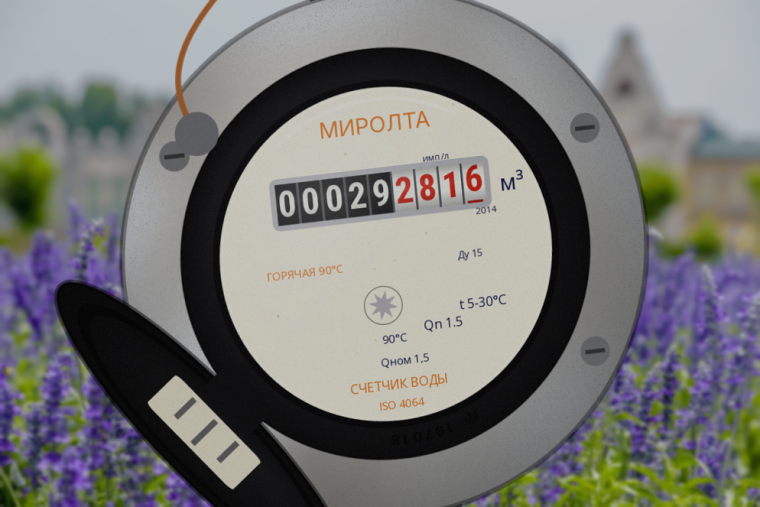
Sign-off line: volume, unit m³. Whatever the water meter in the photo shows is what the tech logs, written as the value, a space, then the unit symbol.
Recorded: 29.2816 m³
